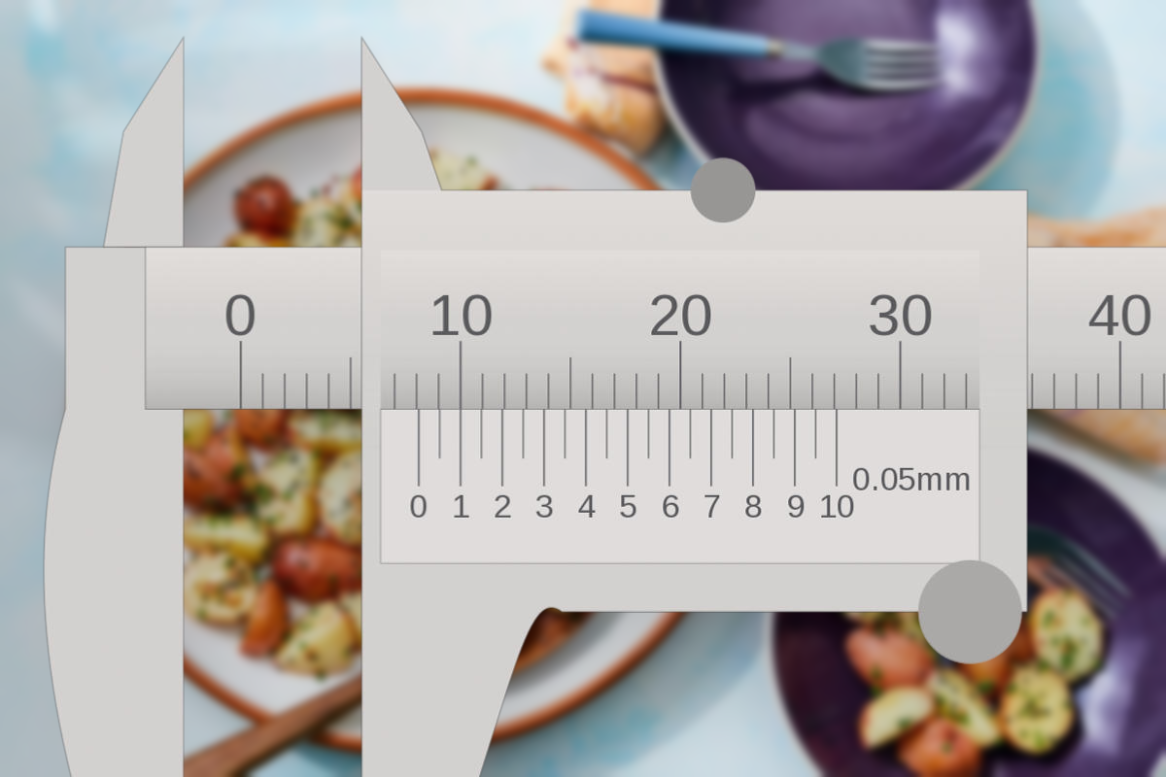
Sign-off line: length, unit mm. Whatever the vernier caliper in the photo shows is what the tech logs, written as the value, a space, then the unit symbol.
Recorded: 8.10 mm
